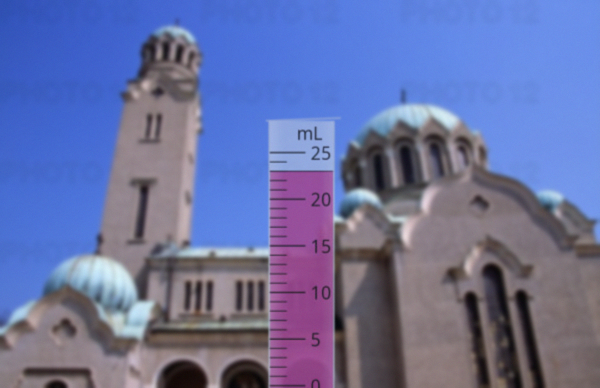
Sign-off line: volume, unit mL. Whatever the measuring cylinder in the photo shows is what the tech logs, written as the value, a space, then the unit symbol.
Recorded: 23 mL
